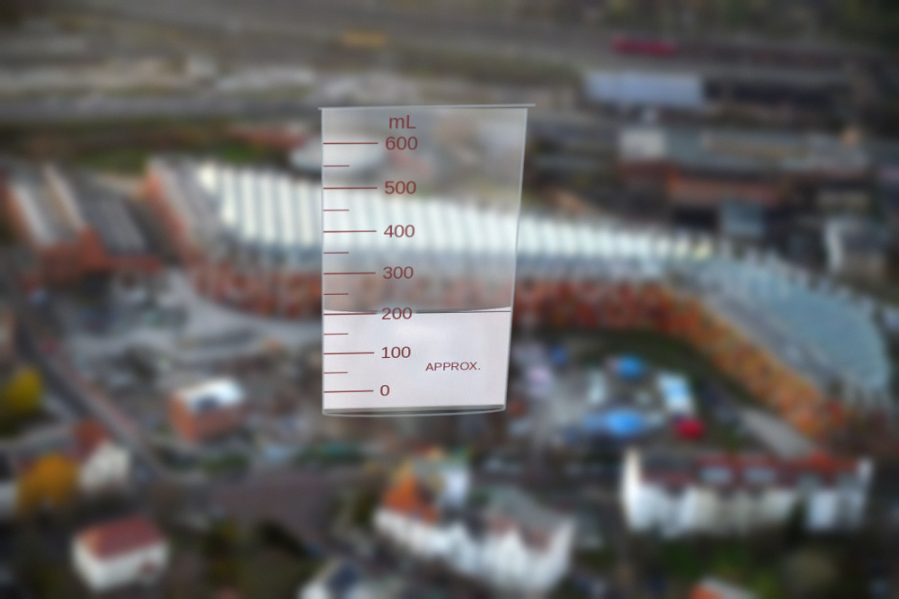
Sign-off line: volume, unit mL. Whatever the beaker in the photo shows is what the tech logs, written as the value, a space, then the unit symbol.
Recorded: 200 mL
